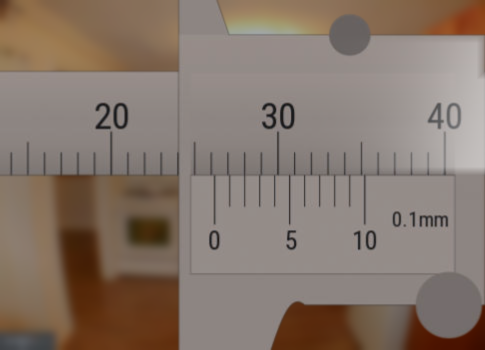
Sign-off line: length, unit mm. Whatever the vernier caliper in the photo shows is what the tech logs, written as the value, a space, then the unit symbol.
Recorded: 26.2 mm
